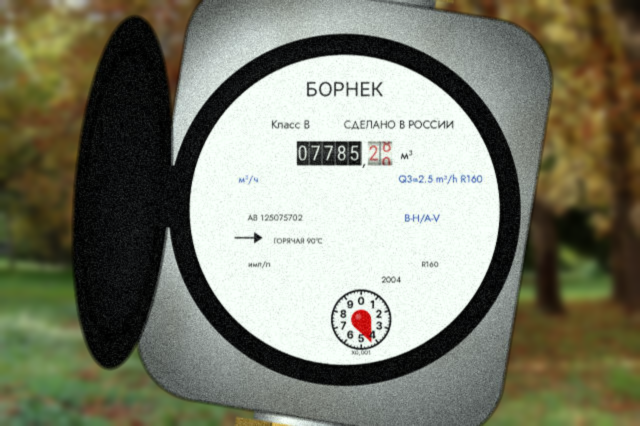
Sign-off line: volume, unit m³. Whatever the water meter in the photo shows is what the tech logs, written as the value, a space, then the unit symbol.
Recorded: 7785.284 m³
